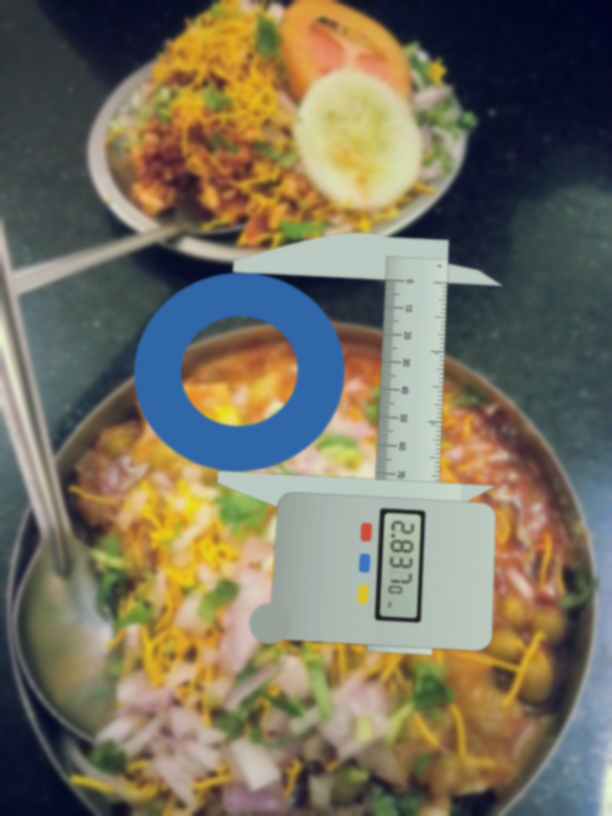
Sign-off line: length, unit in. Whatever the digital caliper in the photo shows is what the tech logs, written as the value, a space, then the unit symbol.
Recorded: 2.8370 in
